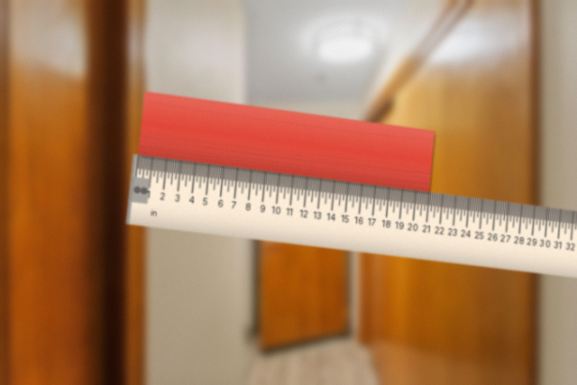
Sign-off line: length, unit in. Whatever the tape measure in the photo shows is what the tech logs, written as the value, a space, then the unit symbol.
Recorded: 21 in
